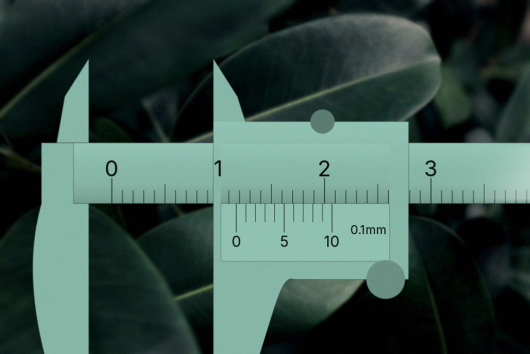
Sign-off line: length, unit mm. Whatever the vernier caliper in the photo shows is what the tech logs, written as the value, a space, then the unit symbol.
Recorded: 11.7 mm
